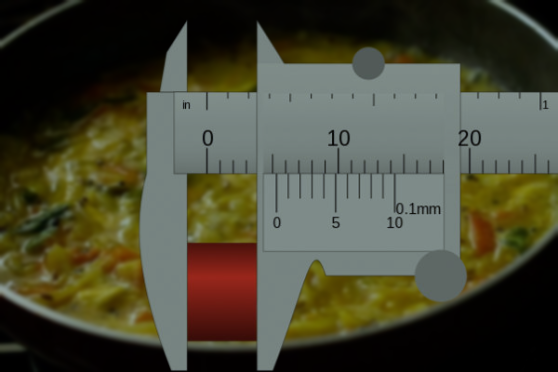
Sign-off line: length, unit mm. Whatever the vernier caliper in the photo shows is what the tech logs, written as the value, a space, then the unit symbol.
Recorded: 5.3 mm
